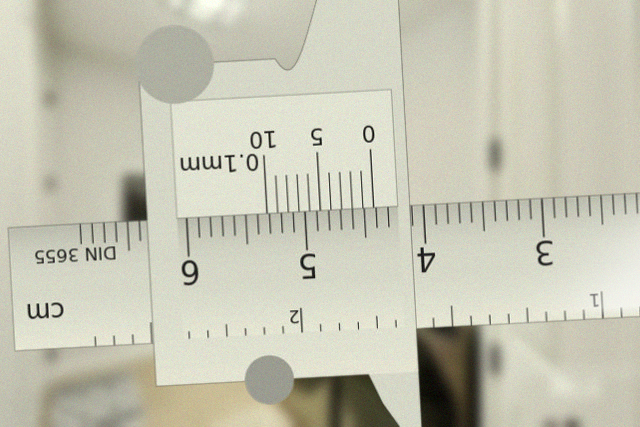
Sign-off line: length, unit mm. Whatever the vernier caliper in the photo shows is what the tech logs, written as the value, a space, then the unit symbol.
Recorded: 44.2 mm
